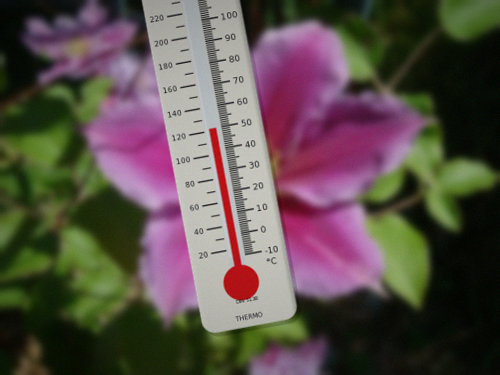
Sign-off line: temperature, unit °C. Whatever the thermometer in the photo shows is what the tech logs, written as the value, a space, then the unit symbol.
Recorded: 50 °C
